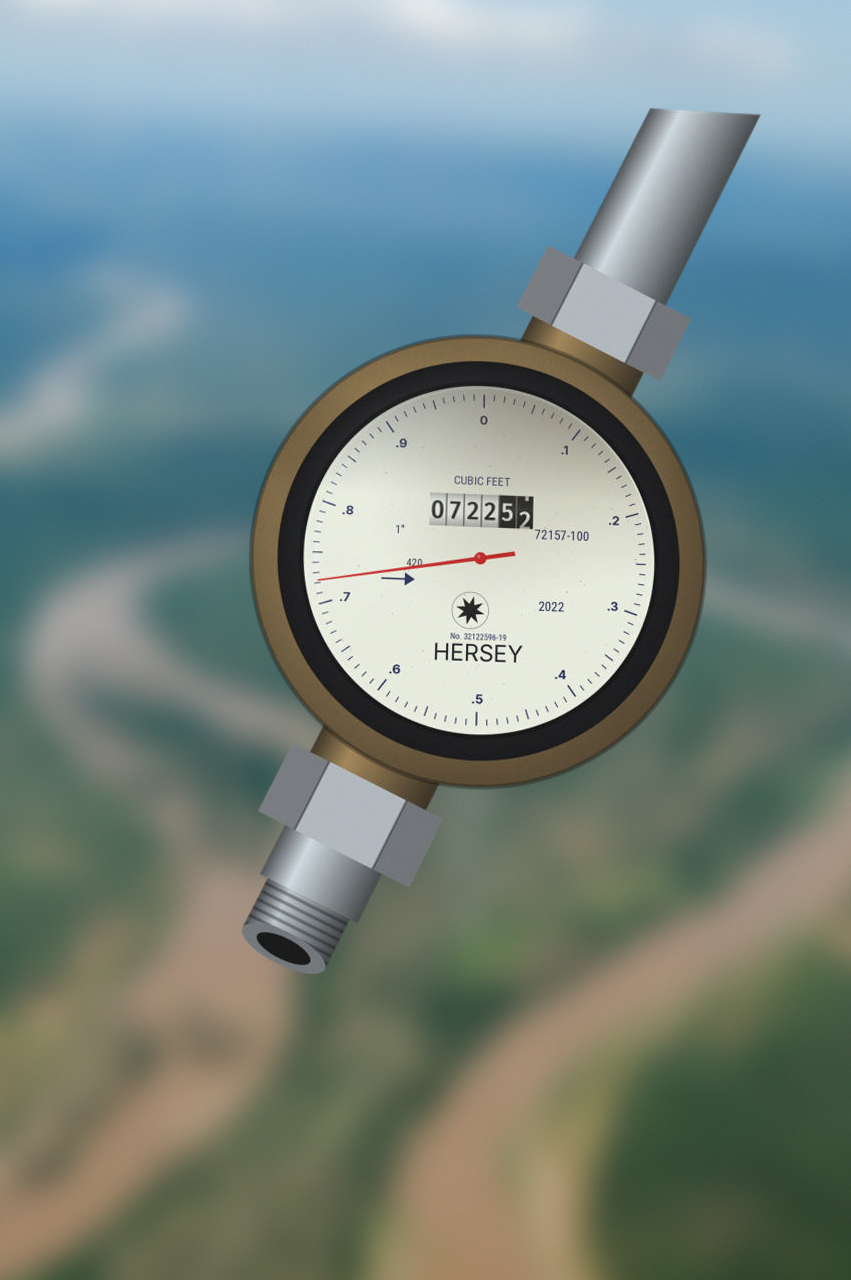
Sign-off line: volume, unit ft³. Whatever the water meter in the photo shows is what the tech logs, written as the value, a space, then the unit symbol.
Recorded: 72251.72 ft³
